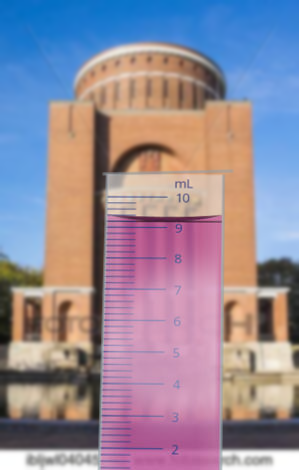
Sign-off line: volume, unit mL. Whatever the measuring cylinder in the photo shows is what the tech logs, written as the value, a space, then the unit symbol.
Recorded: 9.2 mL
